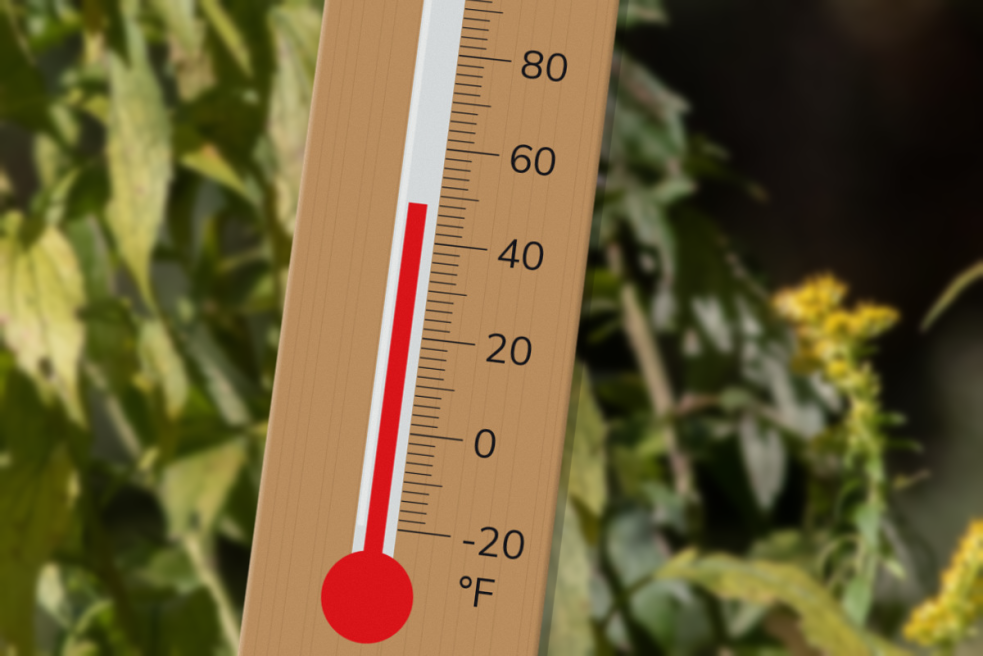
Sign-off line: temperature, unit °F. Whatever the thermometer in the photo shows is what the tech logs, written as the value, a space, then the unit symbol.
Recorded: 48 °F
